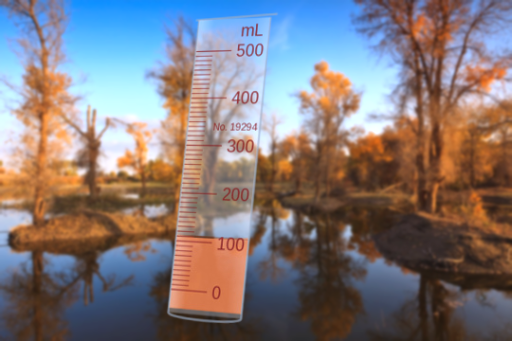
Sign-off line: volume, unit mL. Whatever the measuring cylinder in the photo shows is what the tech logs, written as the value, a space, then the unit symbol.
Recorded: 110 mL
